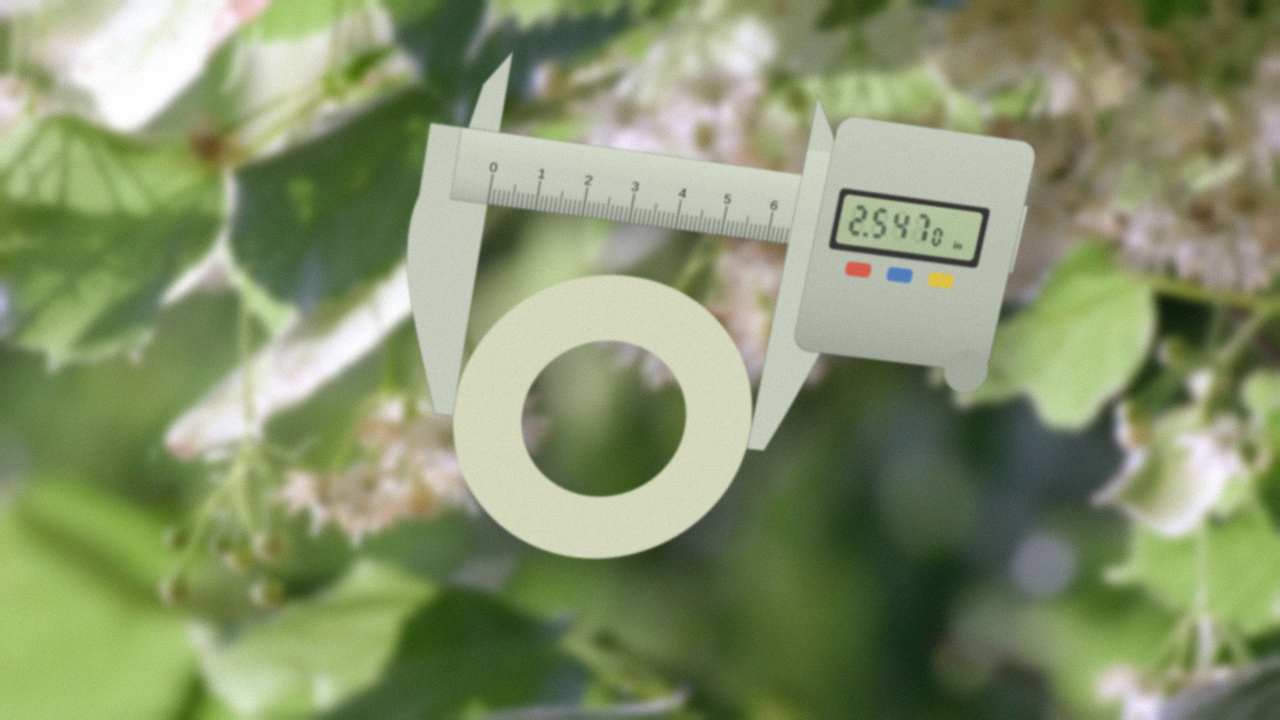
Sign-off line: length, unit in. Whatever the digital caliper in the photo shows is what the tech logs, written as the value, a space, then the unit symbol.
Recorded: 2.5470 in
